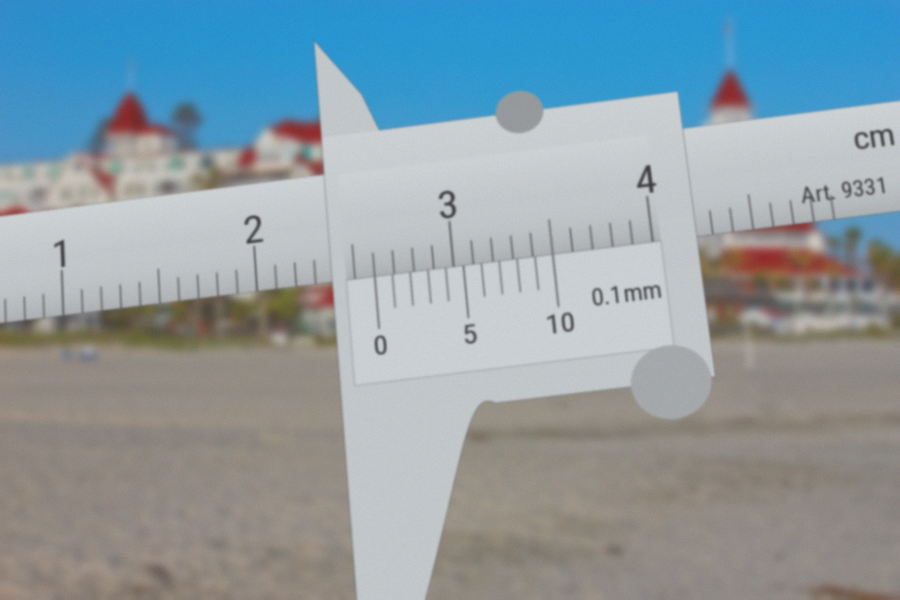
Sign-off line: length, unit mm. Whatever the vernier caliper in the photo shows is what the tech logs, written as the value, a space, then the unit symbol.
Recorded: 26.0 mm
